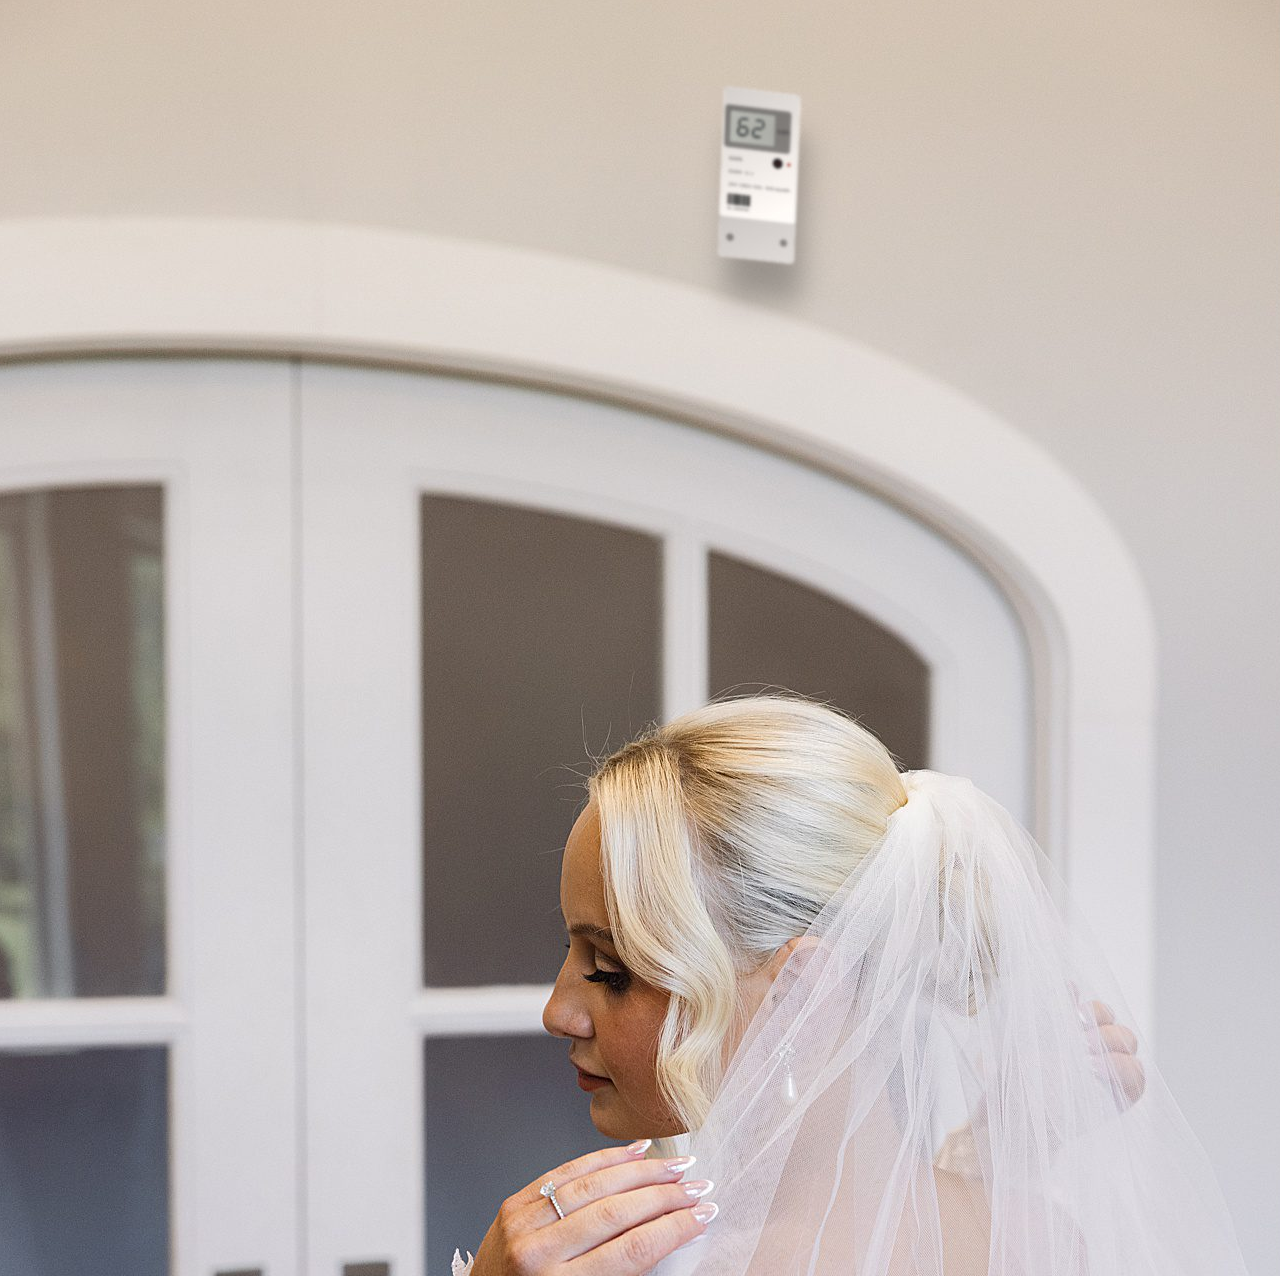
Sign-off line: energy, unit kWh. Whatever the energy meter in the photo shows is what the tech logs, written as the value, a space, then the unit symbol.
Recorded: 62 kWh
